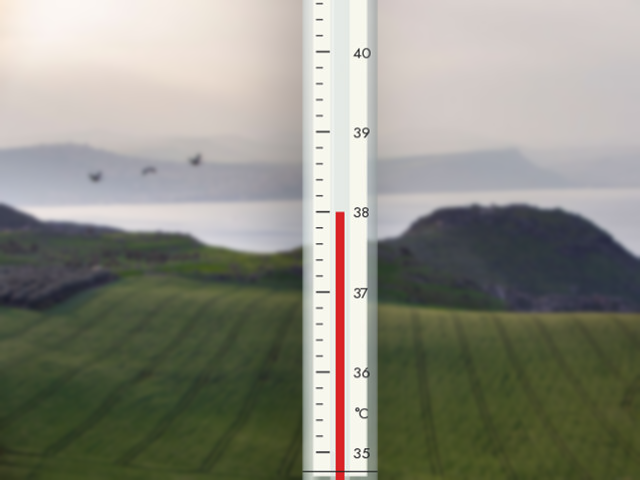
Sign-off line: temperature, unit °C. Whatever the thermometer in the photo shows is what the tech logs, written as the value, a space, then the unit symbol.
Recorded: 38 °C
